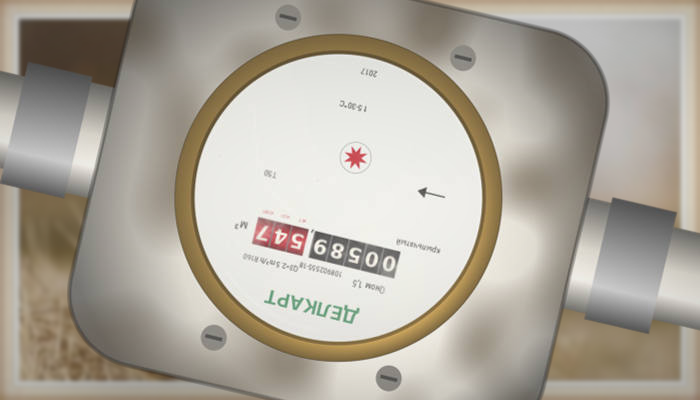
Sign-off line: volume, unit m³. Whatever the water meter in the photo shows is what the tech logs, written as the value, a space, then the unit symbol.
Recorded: 589.547 m³
